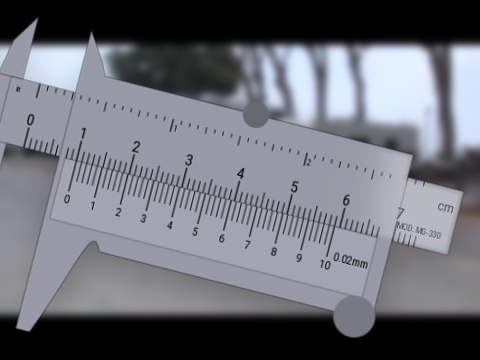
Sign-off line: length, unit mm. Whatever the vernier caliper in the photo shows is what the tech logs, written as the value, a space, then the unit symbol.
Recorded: 10.0 mm
